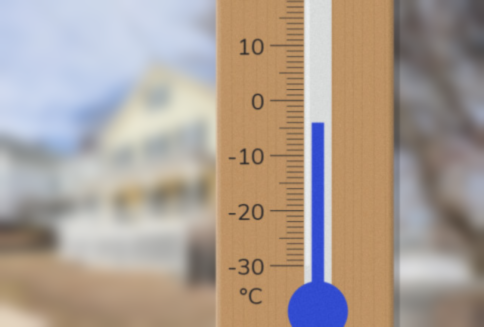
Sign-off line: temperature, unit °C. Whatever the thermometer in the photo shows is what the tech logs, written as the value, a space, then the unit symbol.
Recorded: -4 °C
